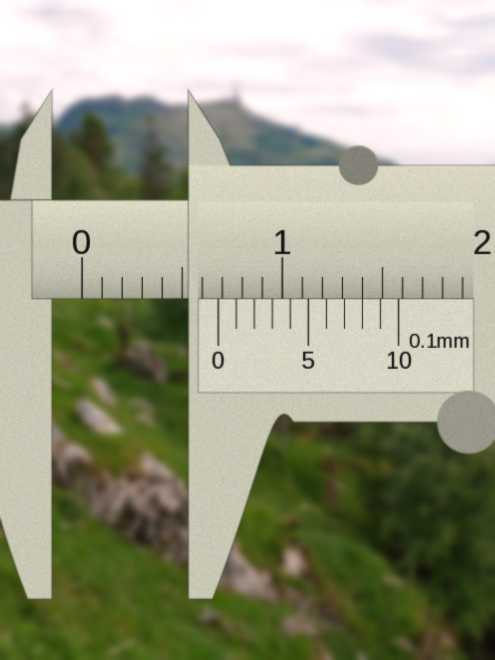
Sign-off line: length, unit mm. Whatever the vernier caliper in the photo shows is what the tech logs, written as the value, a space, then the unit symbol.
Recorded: 6.8 mm
